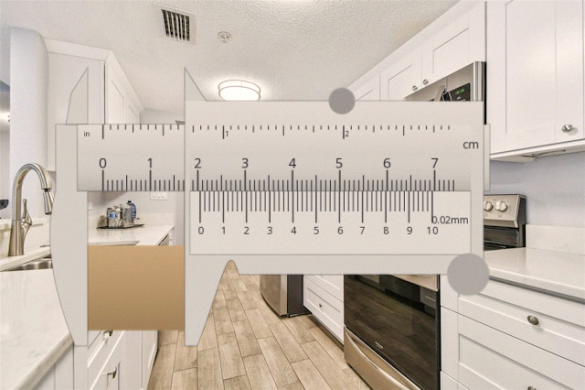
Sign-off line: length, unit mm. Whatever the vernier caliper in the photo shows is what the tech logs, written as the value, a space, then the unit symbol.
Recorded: 20.5 mm
